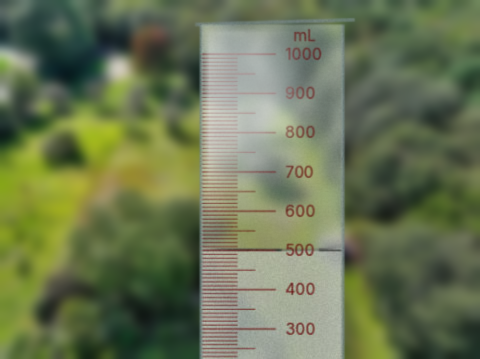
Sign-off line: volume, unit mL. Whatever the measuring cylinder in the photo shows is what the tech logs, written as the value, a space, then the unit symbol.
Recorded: 500 mL
